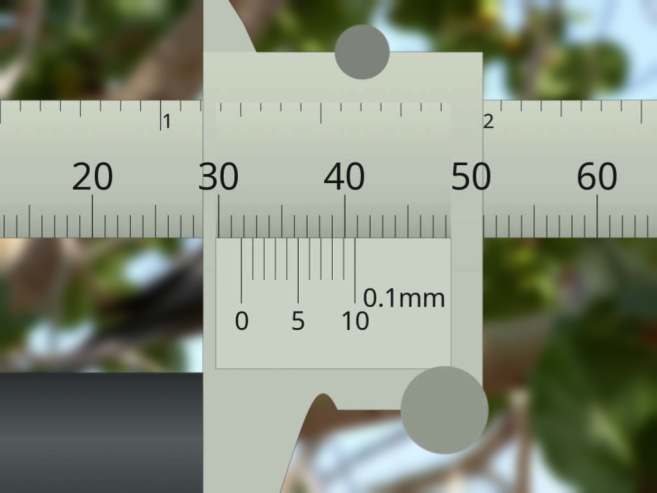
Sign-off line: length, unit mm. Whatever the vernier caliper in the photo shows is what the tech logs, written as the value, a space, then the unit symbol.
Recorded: 31.8 mm
